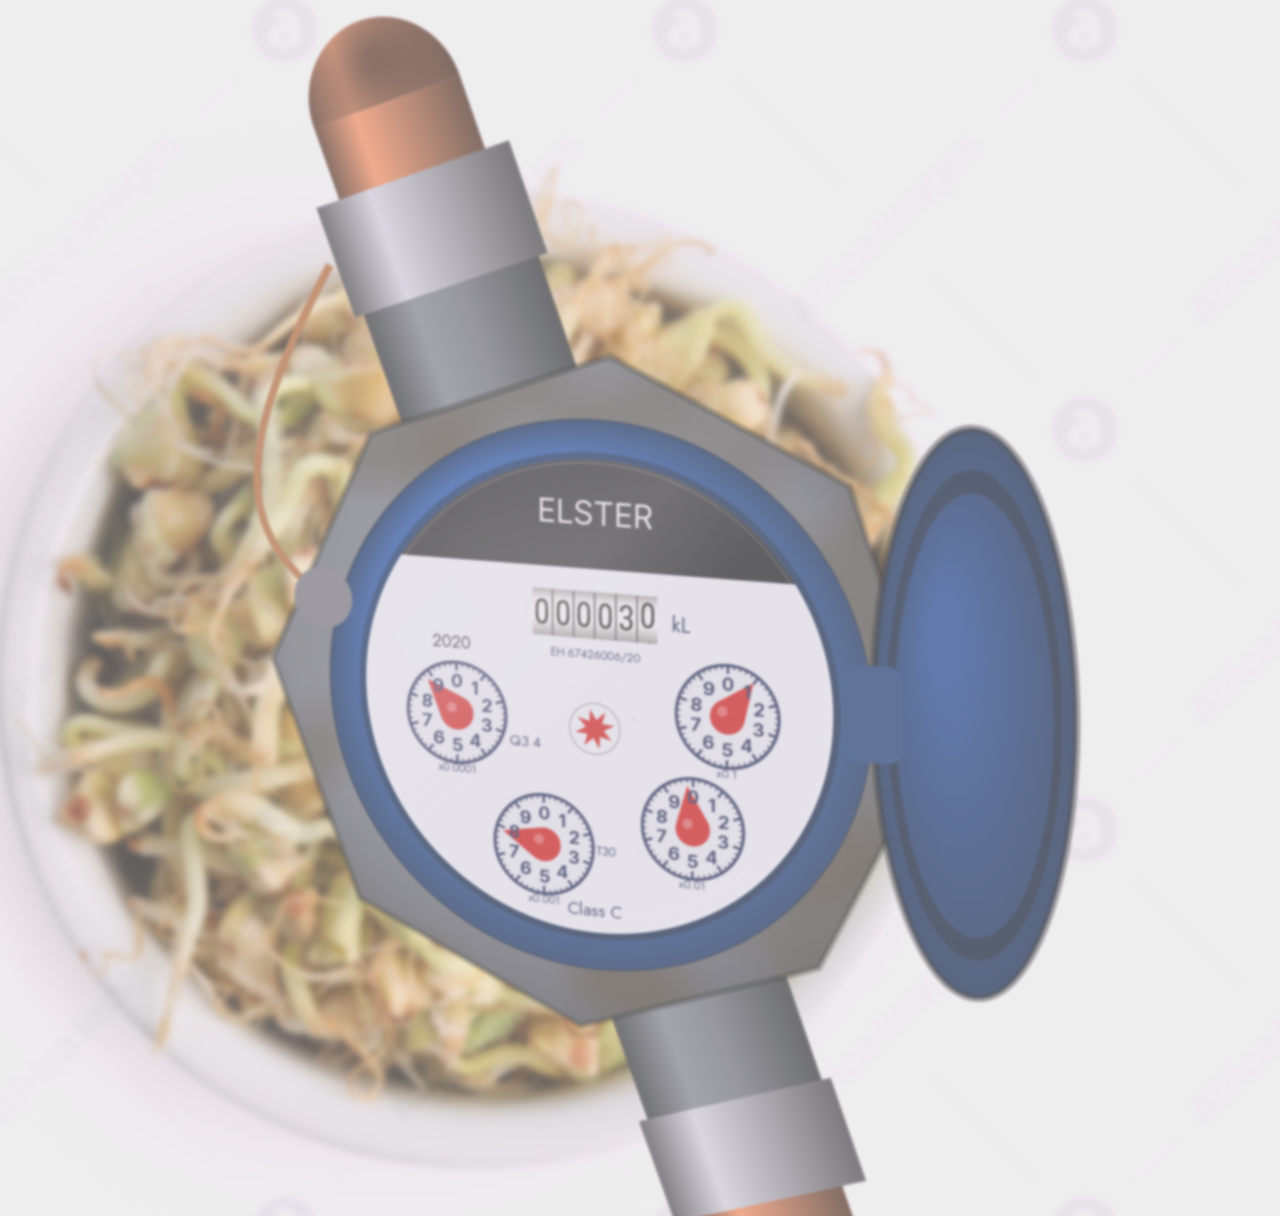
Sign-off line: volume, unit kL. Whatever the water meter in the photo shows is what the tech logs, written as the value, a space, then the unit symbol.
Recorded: 30.0978 kL
